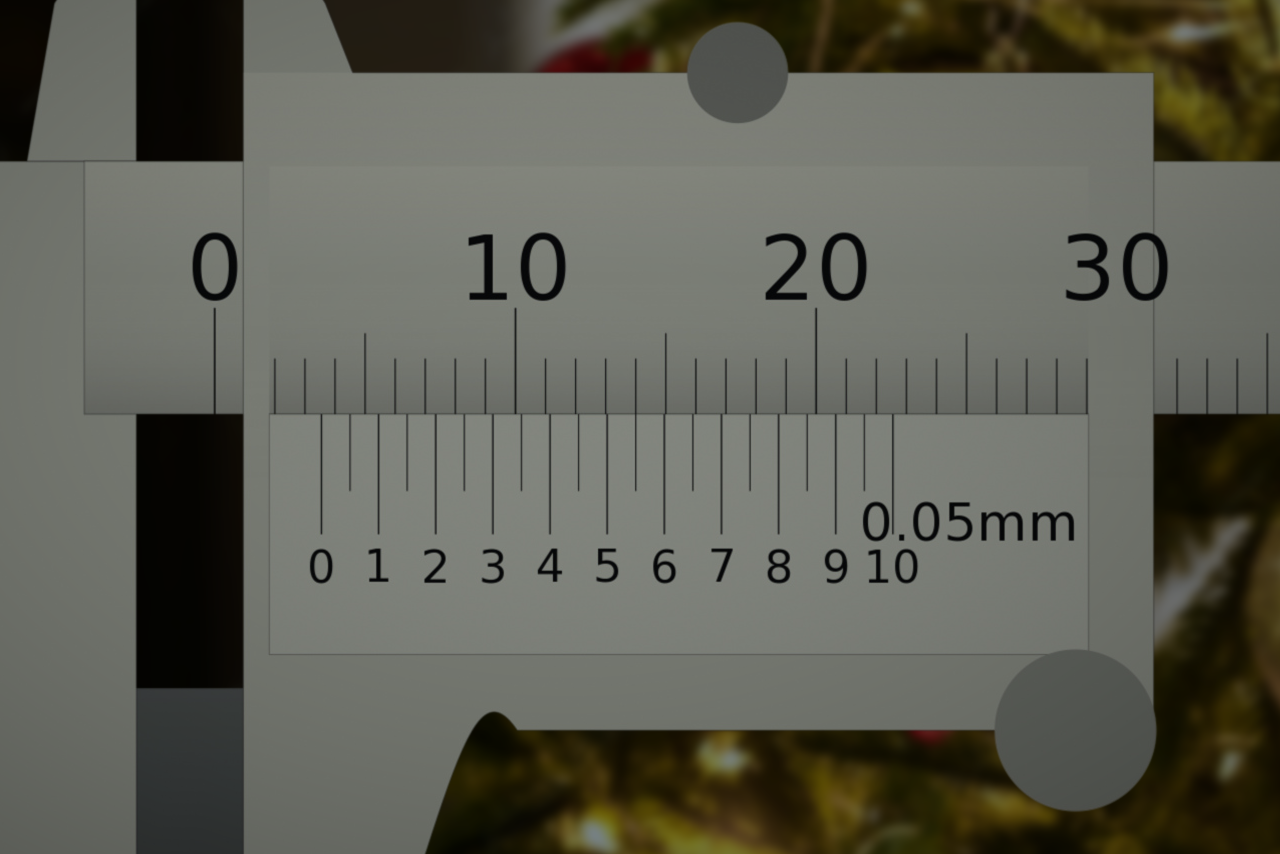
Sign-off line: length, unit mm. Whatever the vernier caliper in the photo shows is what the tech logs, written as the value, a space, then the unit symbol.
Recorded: 3.55 mm
